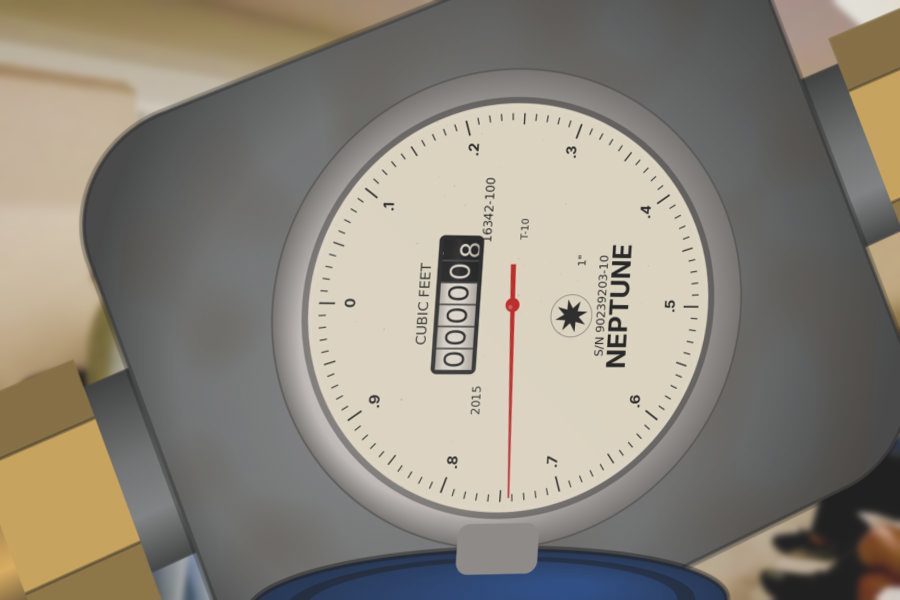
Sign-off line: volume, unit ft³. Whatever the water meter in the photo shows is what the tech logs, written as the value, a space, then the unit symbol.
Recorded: 7.74 ft³
